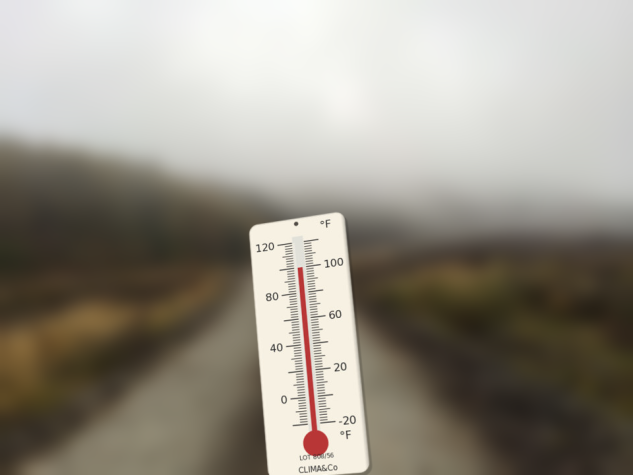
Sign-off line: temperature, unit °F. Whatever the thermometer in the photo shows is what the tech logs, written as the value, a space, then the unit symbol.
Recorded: 100 °F
